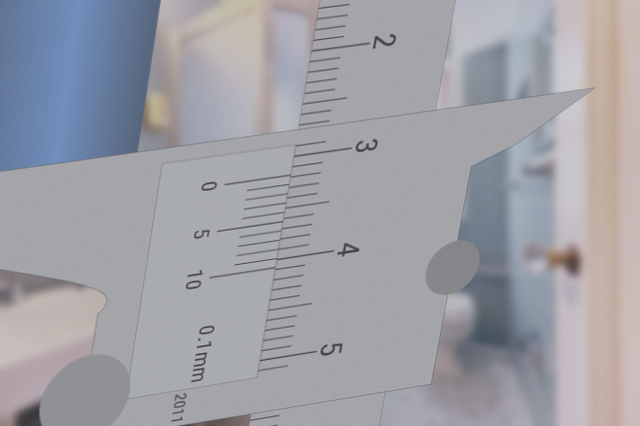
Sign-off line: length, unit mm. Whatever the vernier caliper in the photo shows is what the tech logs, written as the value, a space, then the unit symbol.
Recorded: 31.8 mm
